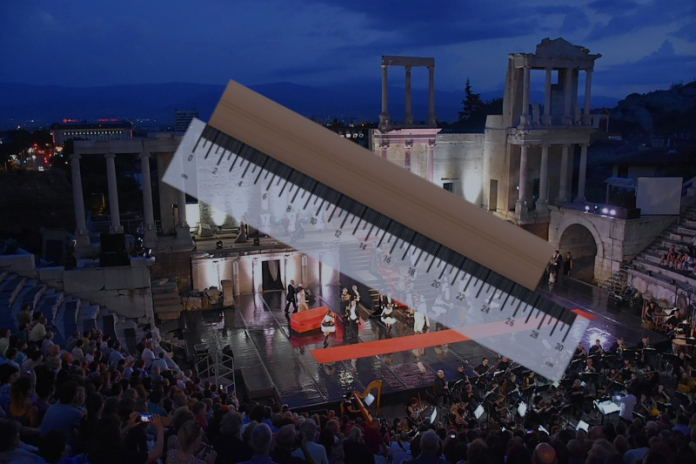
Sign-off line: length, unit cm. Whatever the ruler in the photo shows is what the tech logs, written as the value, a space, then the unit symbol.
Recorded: 26.5 cm
